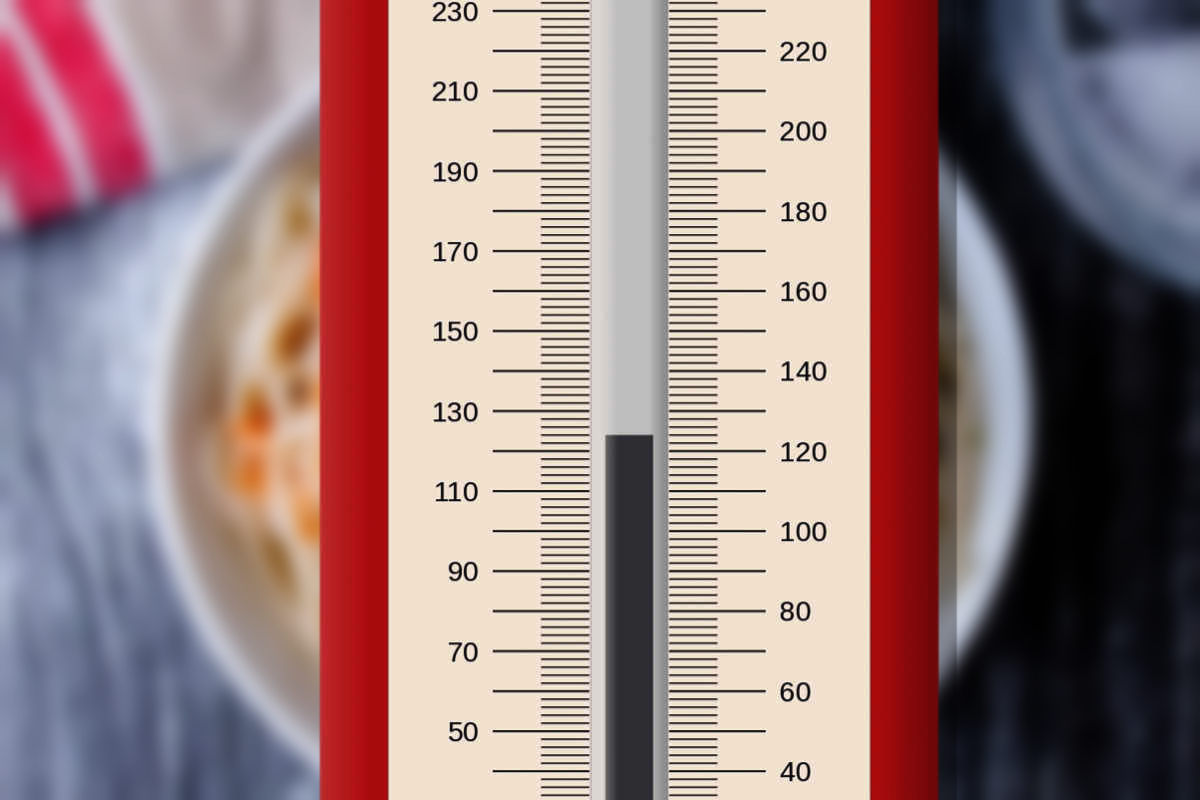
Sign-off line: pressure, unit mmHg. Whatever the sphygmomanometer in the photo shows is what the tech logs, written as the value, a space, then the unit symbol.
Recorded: 124 mmHg
